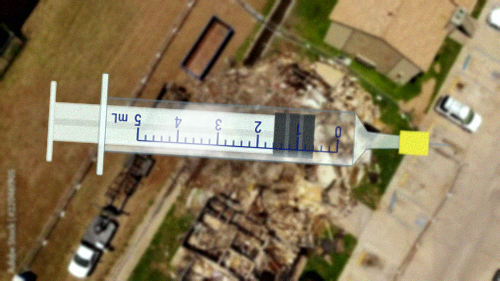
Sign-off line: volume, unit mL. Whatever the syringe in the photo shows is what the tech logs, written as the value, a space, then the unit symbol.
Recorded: 0.6 mL
